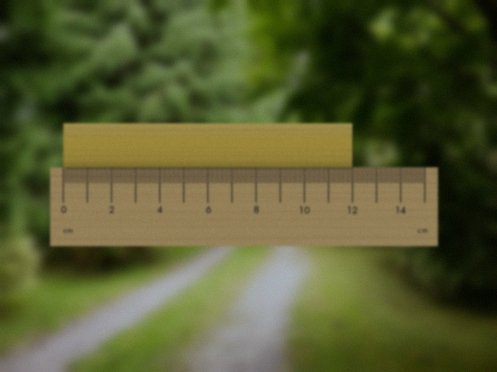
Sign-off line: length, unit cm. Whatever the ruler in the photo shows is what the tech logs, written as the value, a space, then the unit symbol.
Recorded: 12 cm
